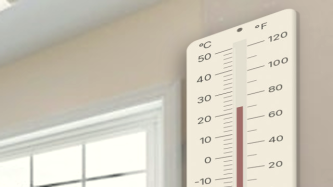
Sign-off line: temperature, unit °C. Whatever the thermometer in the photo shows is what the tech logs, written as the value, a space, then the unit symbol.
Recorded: 22 °C
